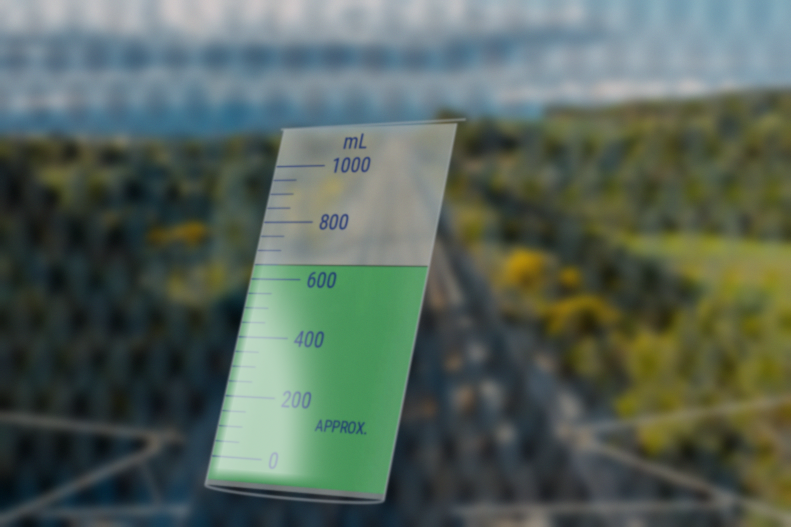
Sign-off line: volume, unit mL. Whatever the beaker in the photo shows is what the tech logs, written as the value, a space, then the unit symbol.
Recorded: 650 mL
